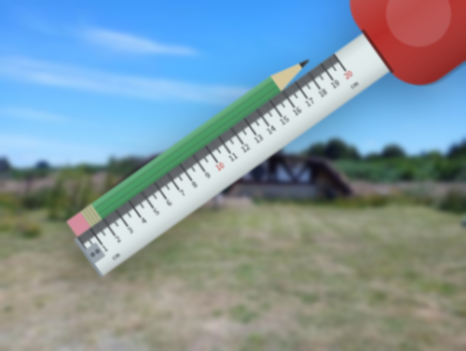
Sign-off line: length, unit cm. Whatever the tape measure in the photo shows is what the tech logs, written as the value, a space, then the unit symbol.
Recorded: 18.5 cm
